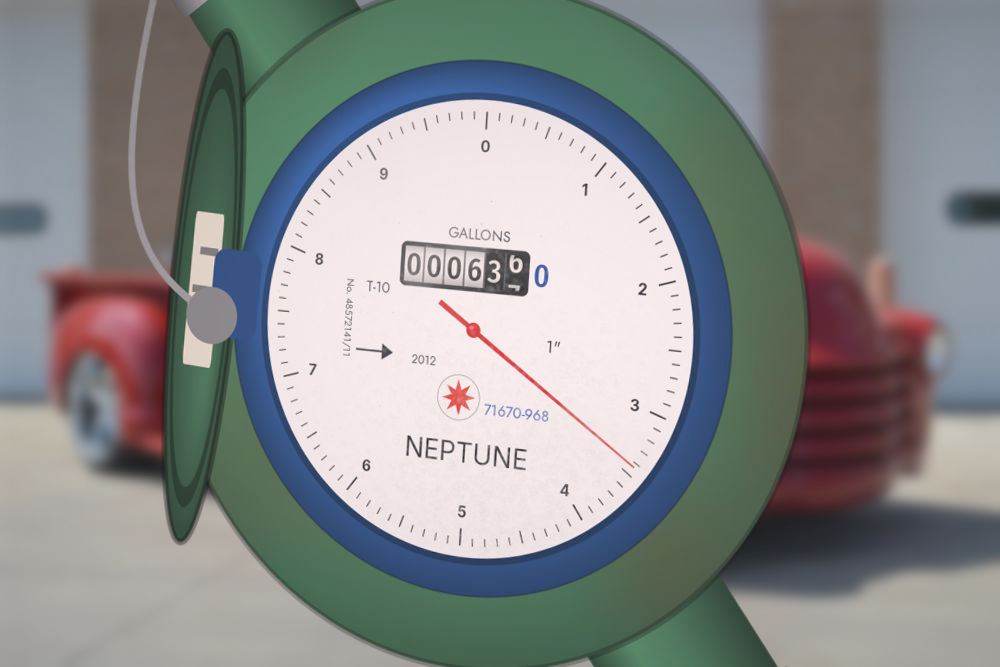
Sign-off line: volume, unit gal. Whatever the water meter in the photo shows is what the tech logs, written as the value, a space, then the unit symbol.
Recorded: 6363.4 gal
